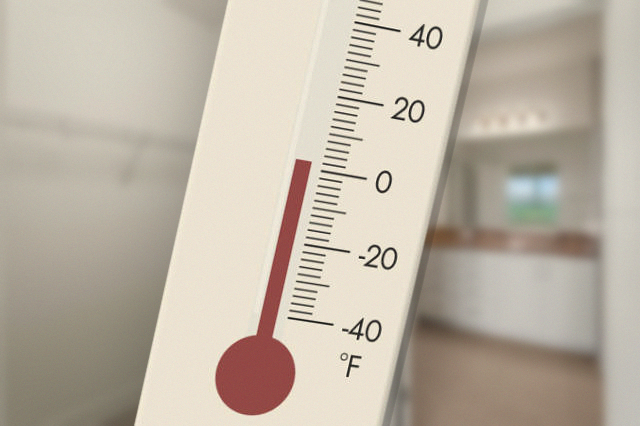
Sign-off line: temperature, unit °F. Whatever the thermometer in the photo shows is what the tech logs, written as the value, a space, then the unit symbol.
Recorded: 2 °F
